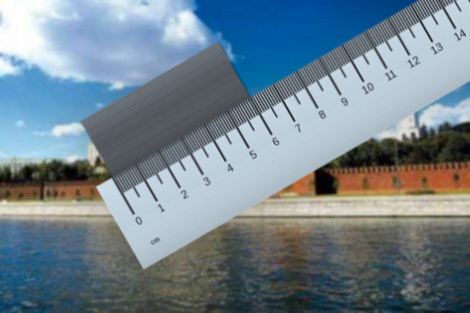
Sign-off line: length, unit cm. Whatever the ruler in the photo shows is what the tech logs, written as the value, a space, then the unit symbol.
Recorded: 6 cm
